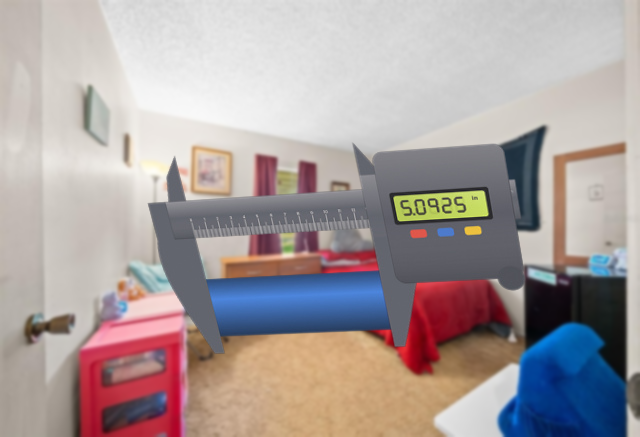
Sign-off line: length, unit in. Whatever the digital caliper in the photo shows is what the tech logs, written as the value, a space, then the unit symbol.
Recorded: 5.0925 in
